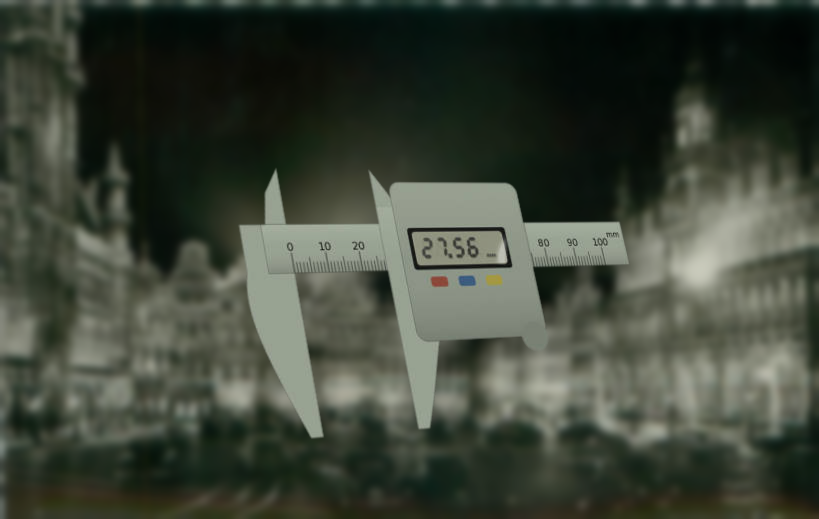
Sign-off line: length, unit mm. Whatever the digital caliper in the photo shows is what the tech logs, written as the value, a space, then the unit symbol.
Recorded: 27.56 mm
